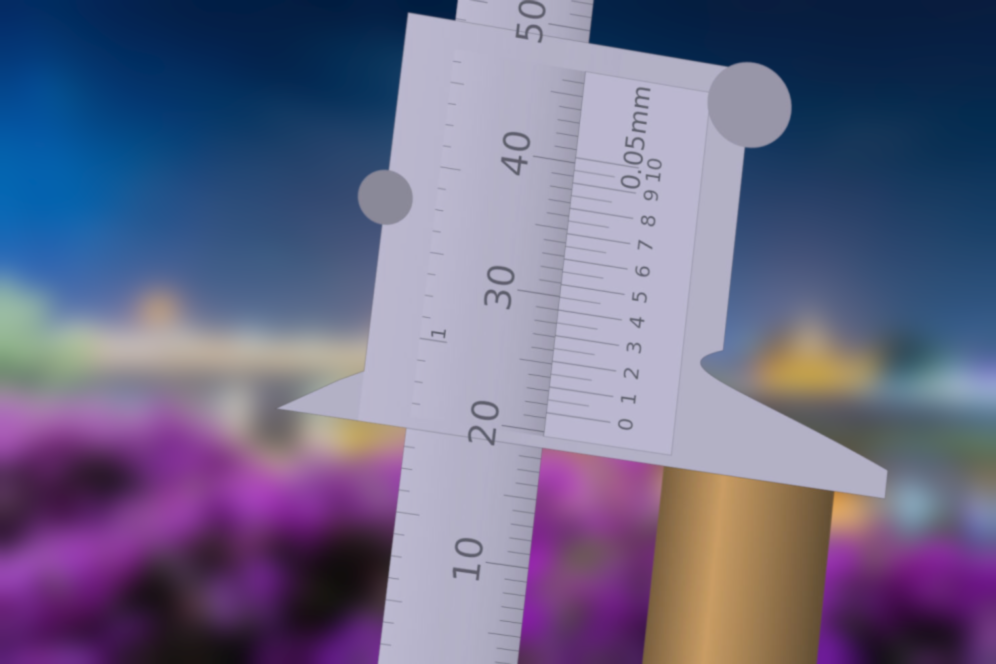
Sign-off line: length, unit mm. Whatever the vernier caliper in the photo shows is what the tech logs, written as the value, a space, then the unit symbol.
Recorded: 21.4 mm
